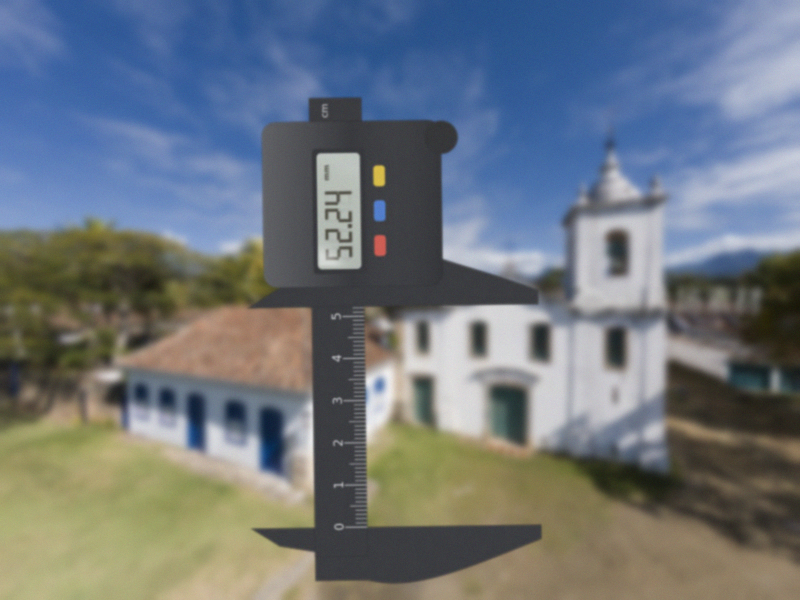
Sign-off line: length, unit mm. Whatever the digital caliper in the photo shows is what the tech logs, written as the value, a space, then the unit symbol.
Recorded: 52.24 mm
